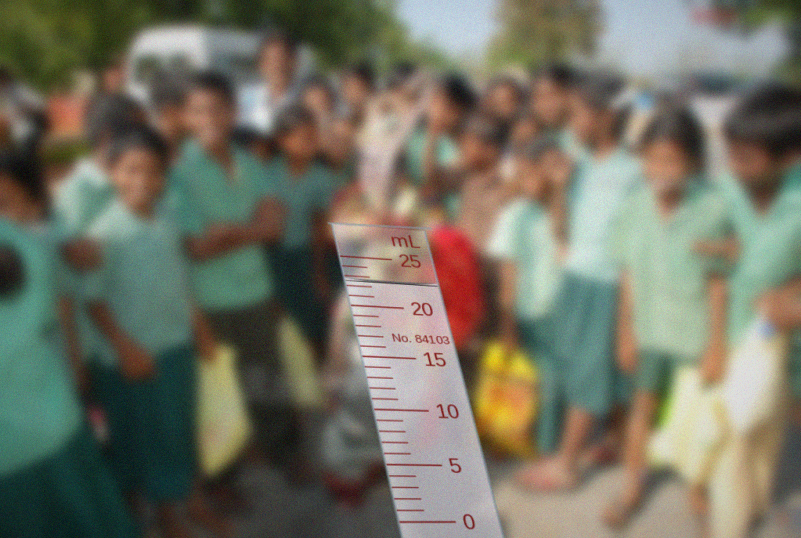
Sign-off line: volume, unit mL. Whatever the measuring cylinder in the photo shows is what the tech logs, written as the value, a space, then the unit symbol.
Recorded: 22.5 mL
